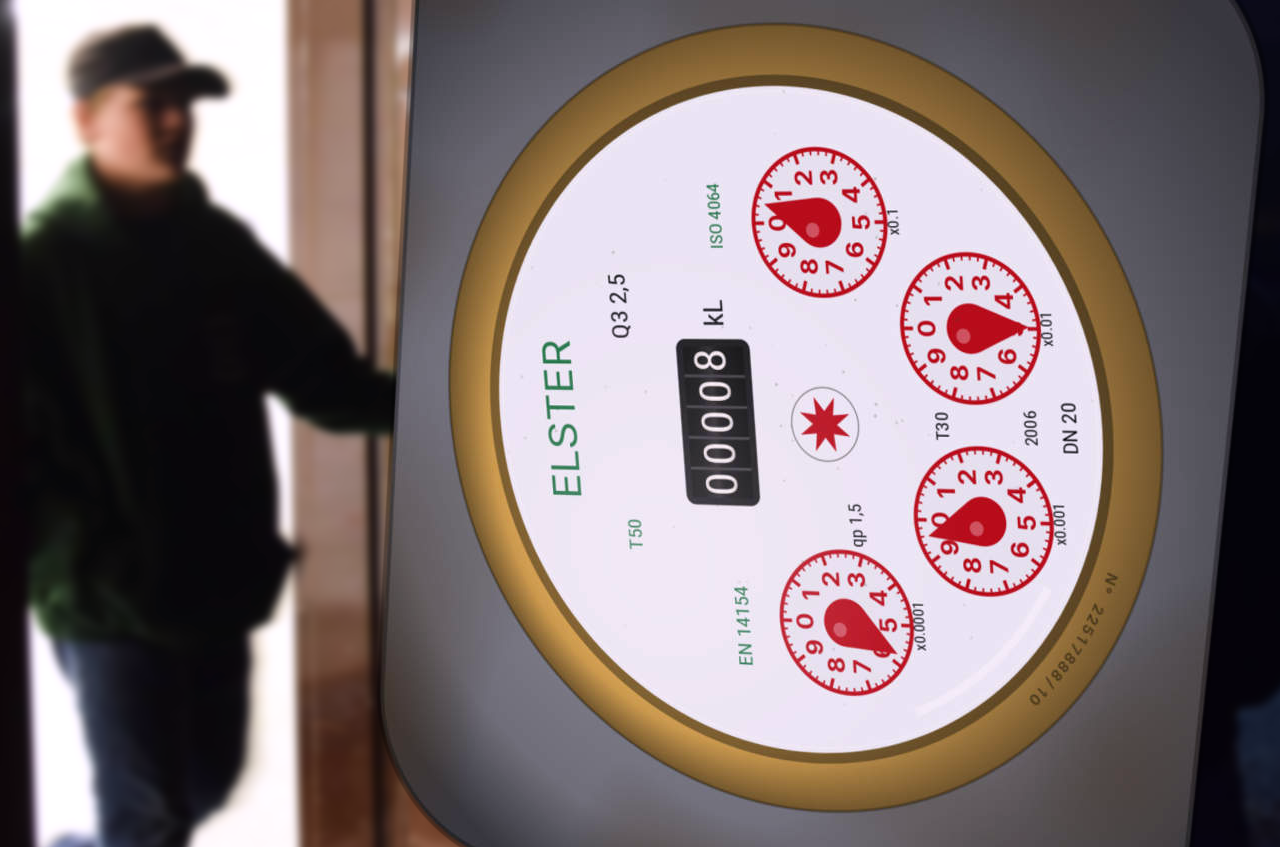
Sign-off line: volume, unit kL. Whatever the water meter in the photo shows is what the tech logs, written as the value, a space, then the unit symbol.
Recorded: 8.0495 kL
